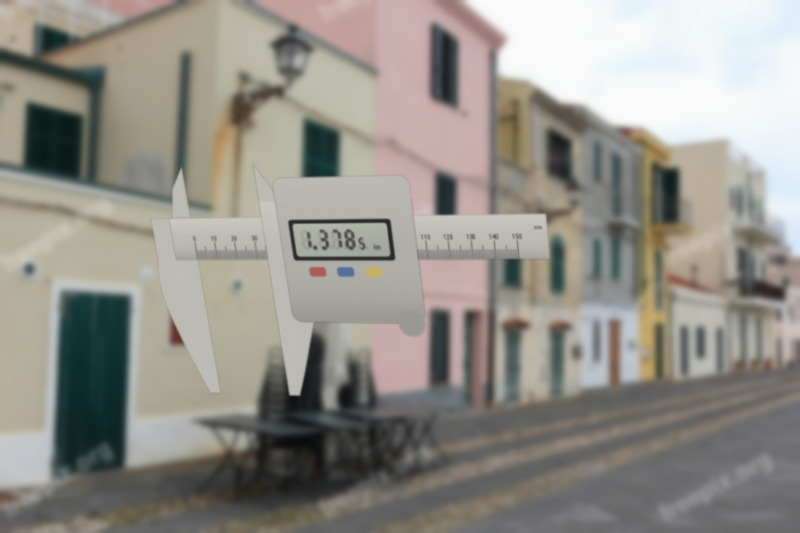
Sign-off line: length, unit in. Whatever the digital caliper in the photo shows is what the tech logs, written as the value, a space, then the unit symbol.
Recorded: 1.3785 in
